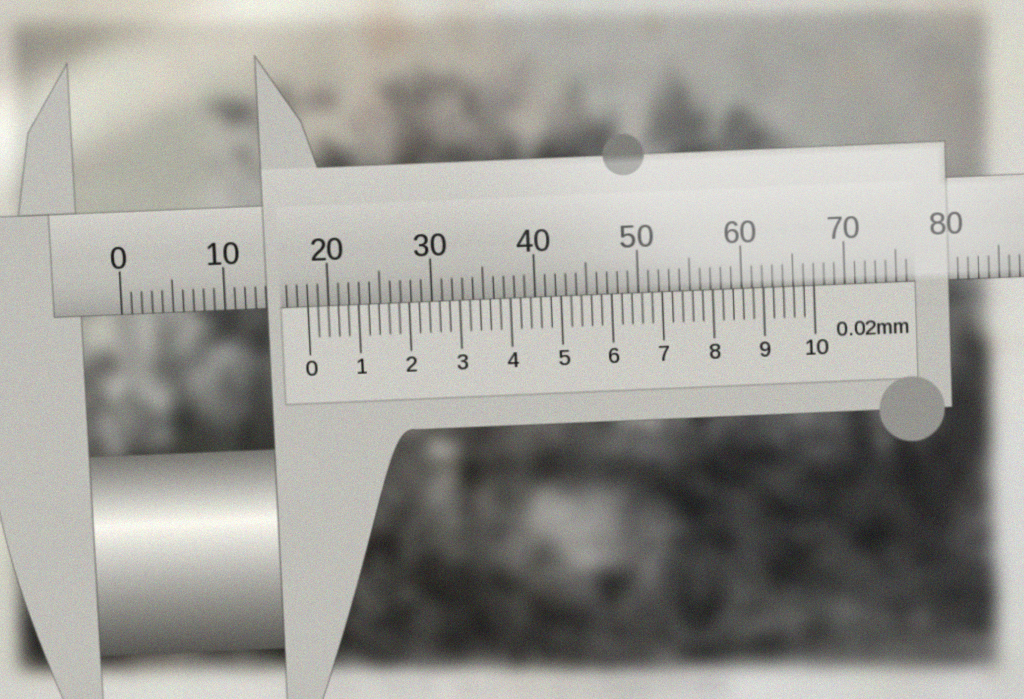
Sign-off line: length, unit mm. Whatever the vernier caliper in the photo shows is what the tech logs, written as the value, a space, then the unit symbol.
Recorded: 18.0 mm
